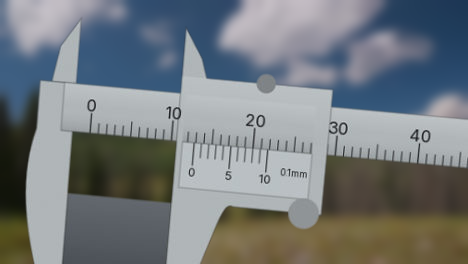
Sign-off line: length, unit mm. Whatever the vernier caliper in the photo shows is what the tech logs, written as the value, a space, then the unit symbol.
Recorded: 12.8 mm
